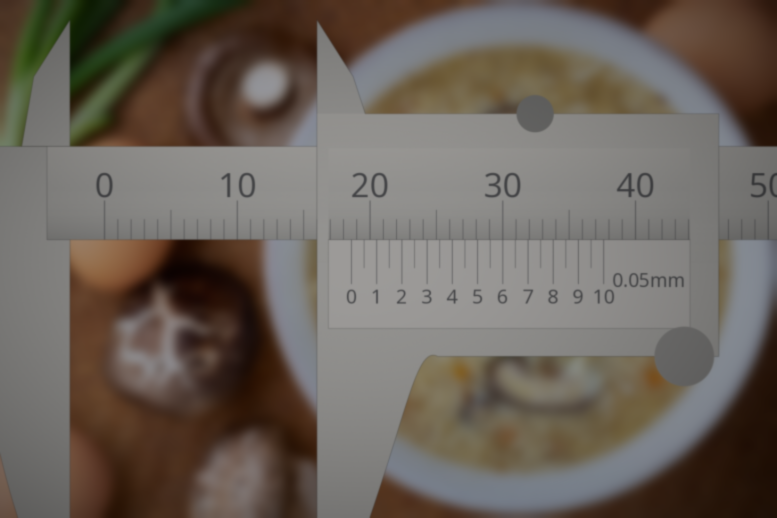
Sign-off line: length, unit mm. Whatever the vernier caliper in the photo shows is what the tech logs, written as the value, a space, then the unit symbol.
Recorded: 18.6 mm
